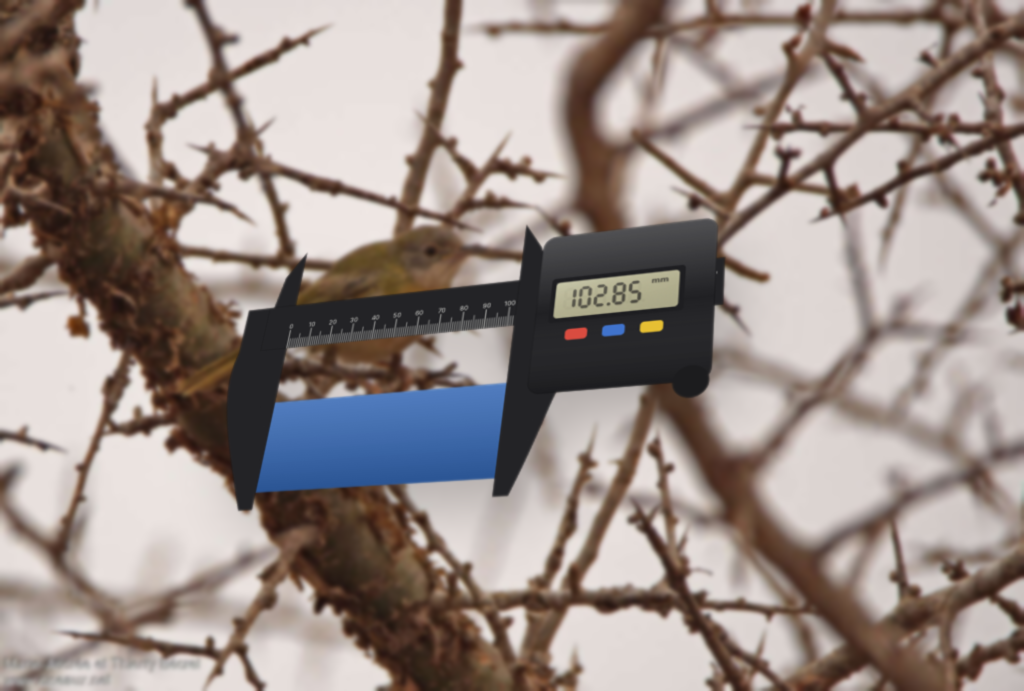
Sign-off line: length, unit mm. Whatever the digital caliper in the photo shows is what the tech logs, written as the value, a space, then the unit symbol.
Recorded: 102.85 mm
